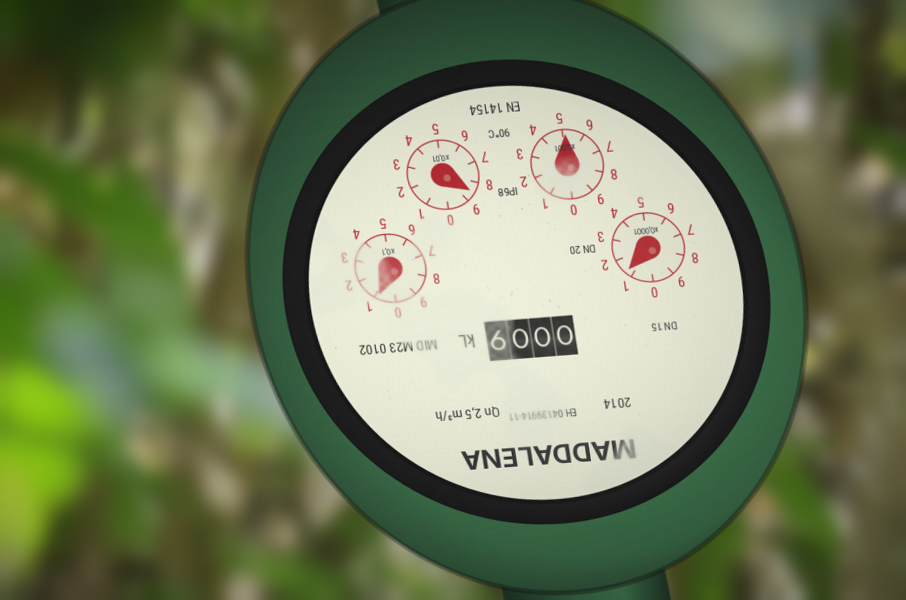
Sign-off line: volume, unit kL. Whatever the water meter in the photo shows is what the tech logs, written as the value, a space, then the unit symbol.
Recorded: 9.0851 kL
